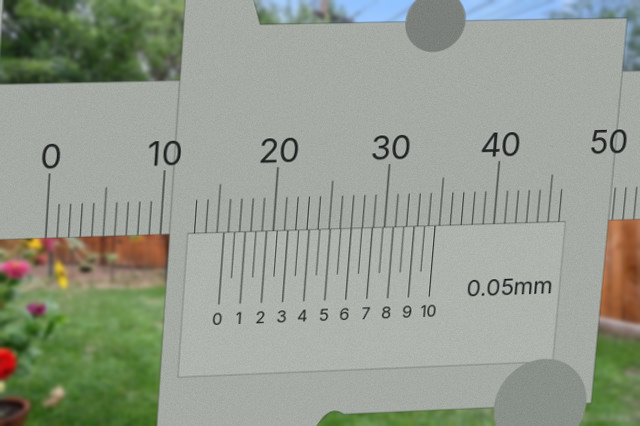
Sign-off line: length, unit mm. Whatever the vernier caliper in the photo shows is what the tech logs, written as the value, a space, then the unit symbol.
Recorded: 15.6 mm
